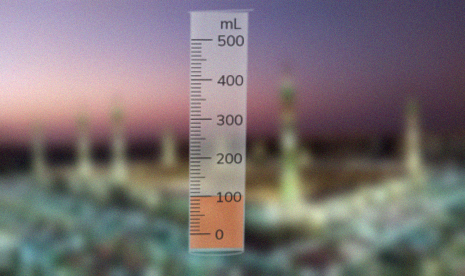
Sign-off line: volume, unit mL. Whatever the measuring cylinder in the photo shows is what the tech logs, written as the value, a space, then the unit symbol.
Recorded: 100 mL
